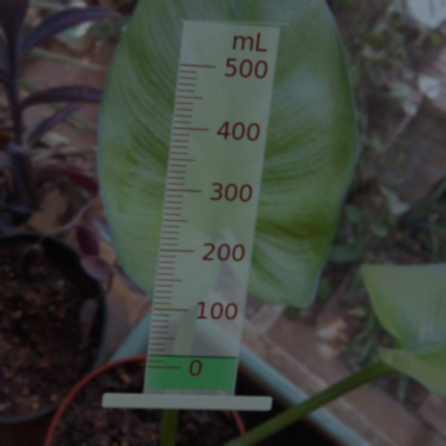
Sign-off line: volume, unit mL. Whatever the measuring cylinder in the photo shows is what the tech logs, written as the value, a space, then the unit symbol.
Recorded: 20 mL
